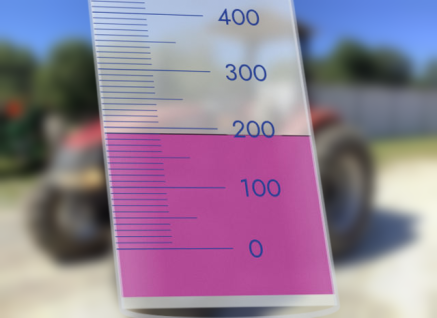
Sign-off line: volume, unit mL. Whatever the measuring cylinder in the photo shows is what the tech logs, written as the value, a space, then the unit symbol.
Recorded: 190 mL
